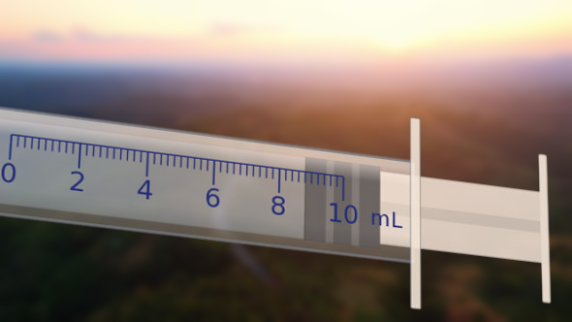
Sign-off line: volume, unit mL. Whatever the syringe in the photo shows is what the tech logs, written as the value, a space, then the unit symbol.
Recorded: 8.8 mL
